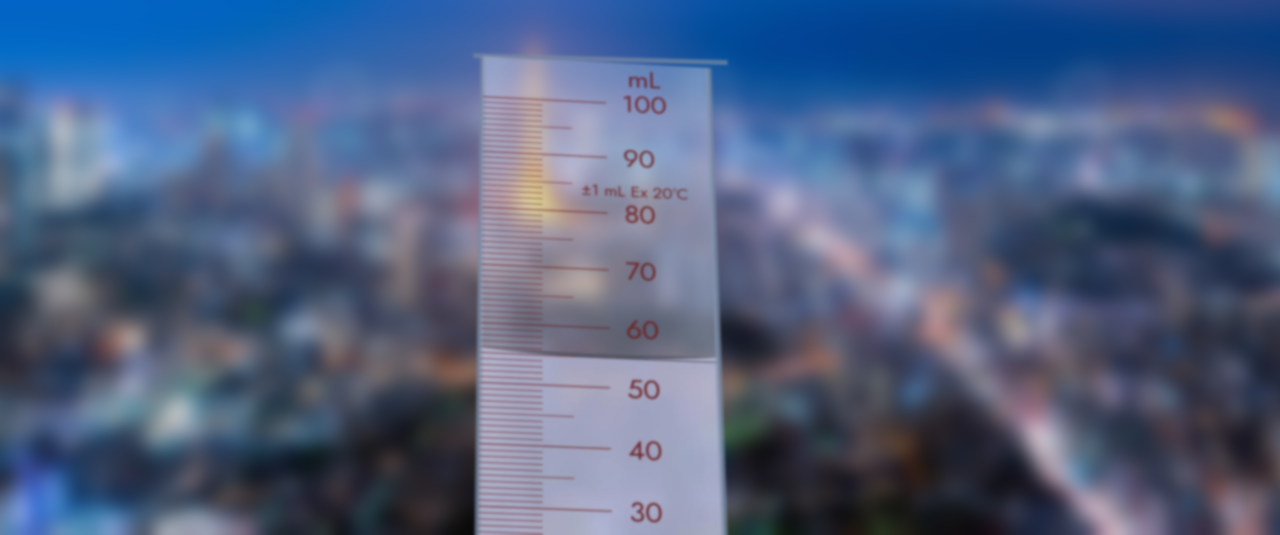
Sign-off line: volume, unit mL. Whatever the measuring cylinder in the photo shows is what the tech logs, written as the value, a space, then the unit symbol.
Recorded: 55 mL
